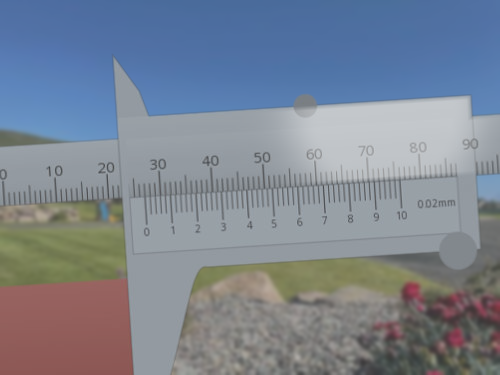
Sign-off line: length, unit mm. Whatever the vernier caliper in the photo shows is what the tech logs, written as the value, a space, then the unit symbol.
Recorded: 27.0 mm
